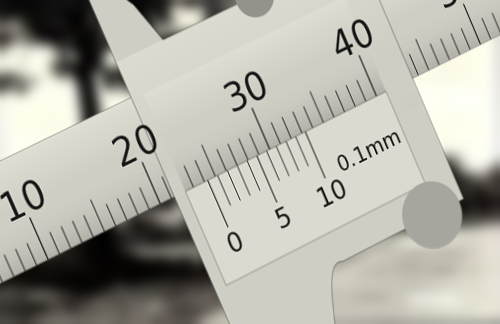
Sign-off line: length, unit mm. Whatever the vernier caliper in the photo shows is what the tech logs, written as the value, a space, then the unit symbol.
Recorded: 24.3 mm
